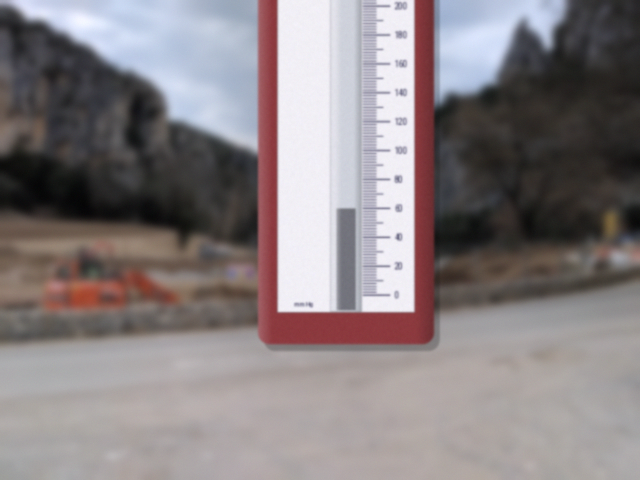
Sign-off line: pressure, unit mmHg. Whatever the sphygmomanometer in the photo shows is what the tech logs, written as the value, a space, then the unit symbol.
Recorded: 60 mmHg
